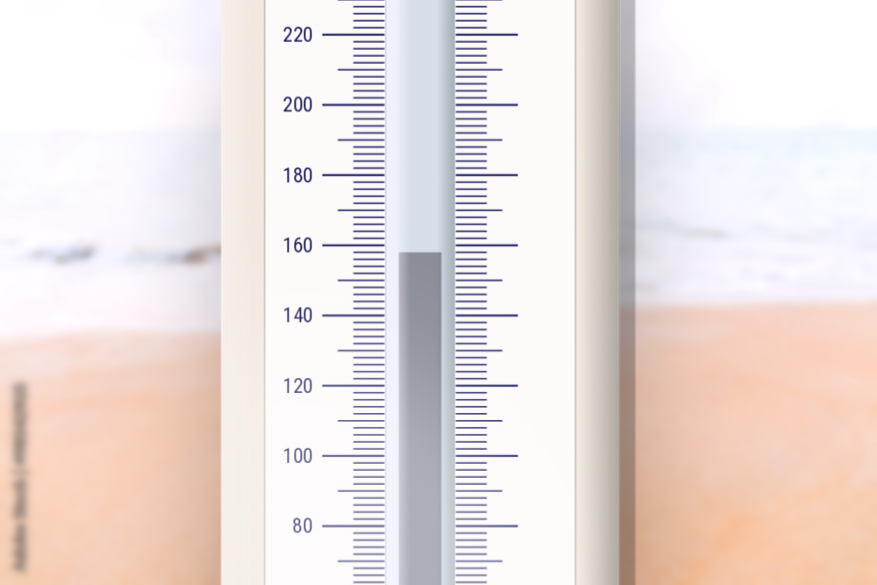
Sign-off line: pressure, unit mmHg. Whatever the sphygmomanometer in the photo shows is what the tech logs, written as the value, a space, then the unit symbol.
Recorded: 158 mmHg
